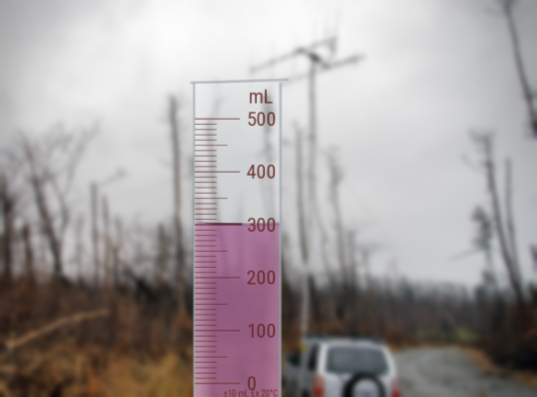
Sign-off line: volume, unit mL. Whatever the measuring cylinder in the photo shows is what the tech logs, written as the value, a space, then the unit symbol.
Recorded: 300 mL
